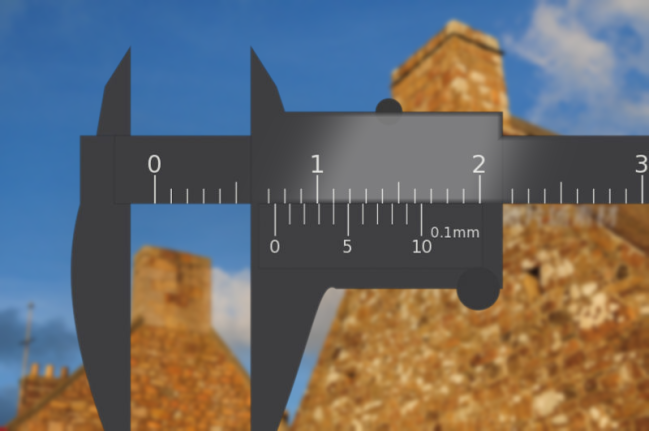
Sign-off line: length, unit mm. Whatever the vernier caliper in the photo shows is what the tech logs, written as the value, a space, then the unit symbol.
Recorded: 7.4 mm
